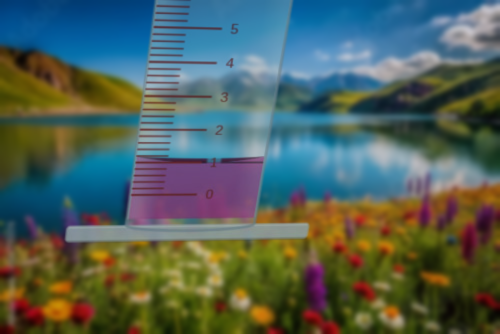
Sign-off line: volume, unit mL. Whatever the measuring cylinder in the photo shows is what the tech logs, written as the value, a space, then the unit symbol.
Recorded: 1 mL
